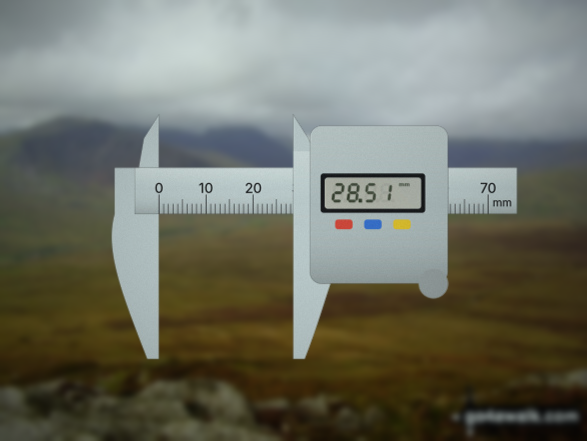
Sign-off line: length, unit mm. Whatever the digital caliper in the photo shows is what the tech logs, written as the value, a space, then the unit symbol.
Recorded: 28.51 mm
